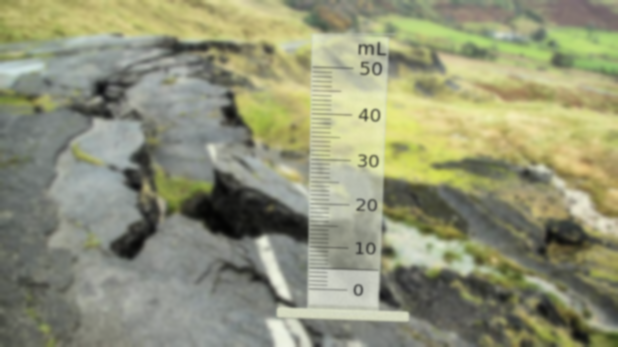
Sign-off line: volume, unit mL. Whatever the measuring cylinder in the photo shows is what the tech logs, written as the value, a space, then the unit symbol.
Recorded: 5 mL
